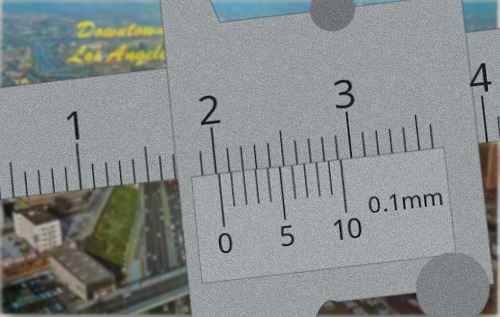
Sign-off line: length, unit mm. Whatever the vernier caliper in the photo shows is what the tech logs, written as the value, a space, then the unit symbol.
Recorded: 20.2 mm
